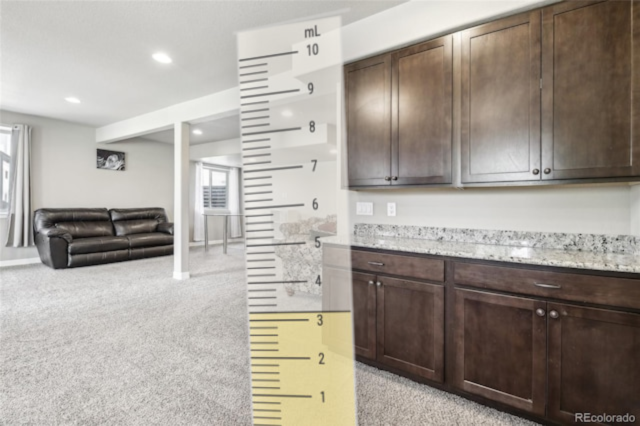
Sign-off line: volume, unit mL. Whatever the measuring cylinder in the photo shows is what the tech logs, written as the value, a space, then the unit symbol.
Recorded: 3.2 mL
